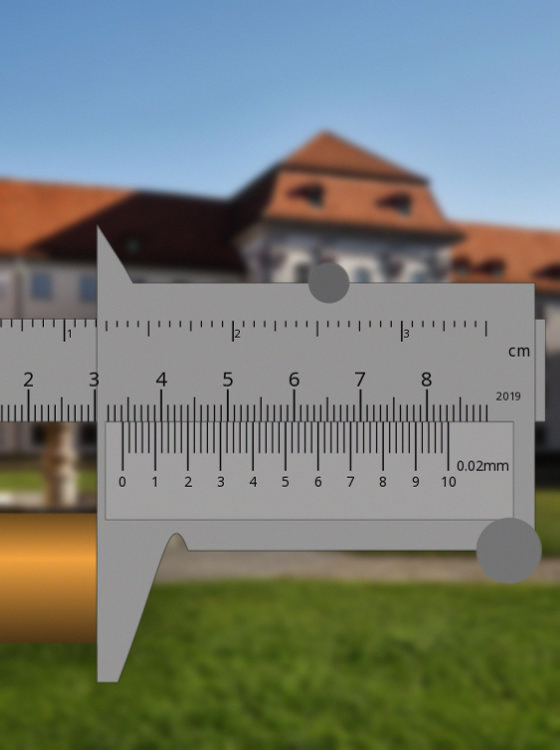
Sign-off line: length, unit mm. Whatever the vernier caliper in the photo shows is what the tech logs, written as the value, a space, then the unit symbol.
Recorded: 34.2 mm
